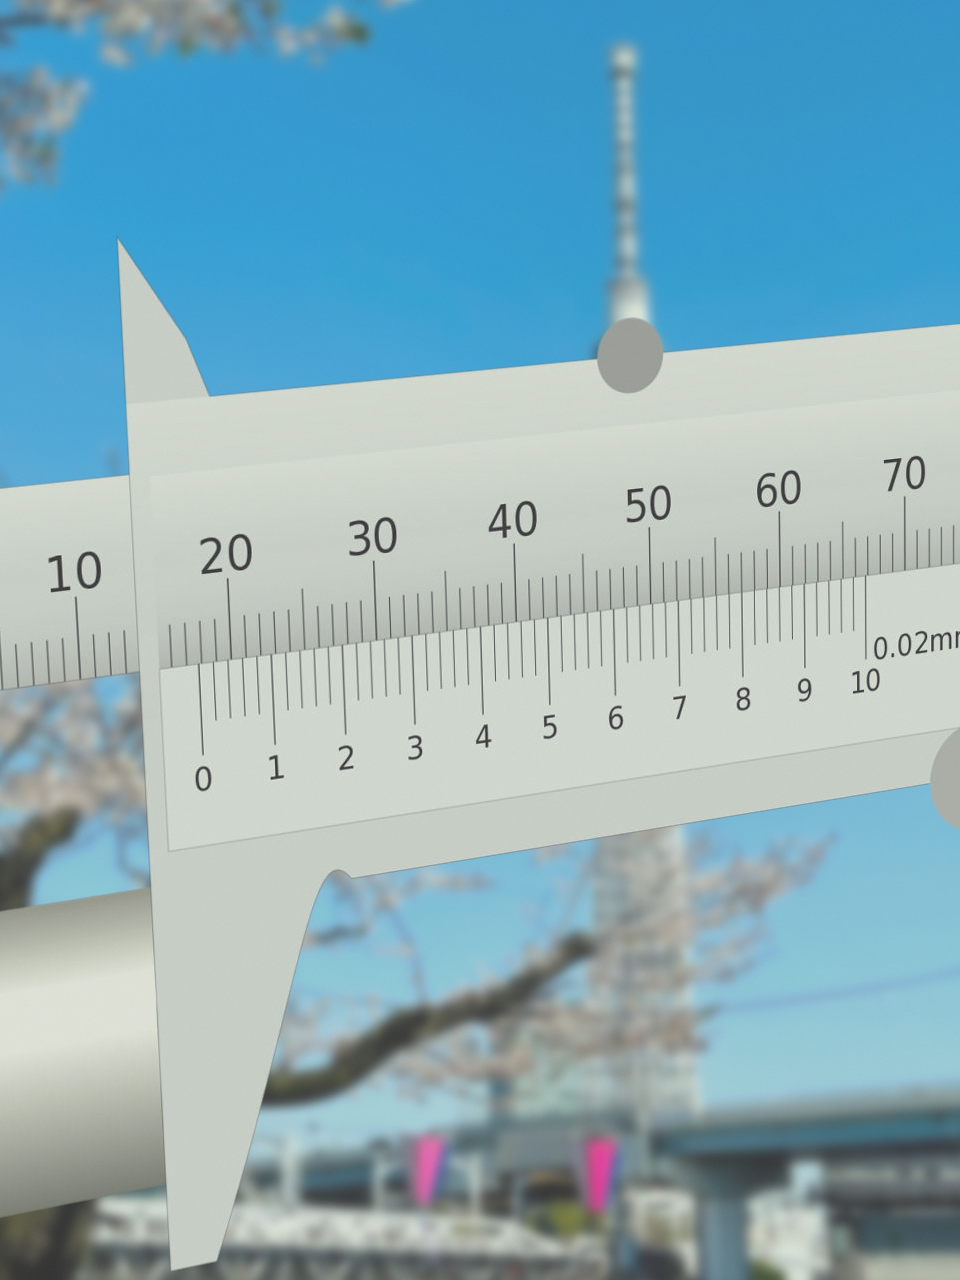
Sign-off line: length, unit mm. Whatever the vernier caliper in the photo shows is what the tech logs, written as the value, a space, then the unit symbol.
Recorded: 17.8 mm
